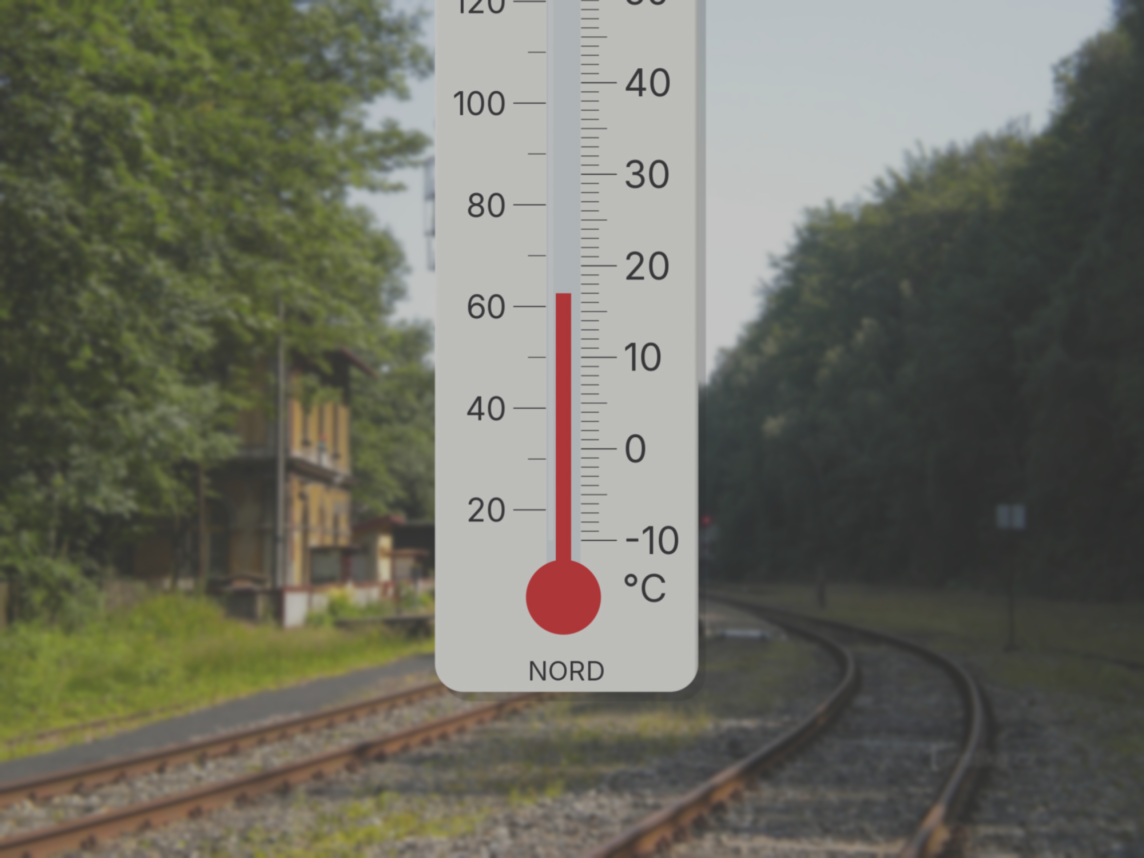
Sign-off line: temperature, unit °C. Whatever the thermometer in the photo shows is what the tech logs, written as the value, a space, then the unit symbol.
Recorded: 17 °C
